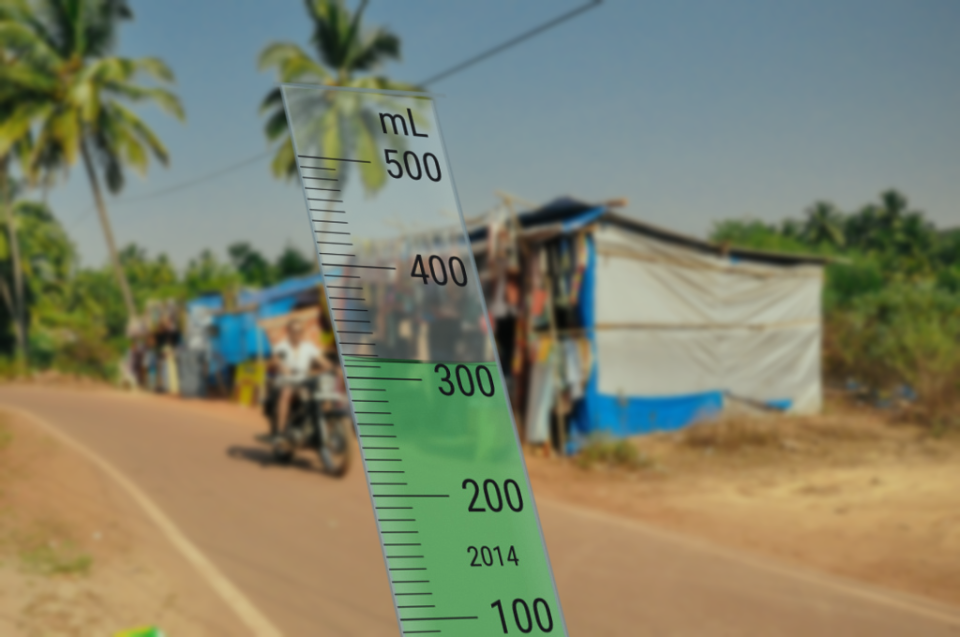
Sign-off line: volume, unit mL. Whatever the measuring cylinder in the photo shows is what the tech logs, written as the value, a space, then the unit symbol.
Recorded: 315 mL
